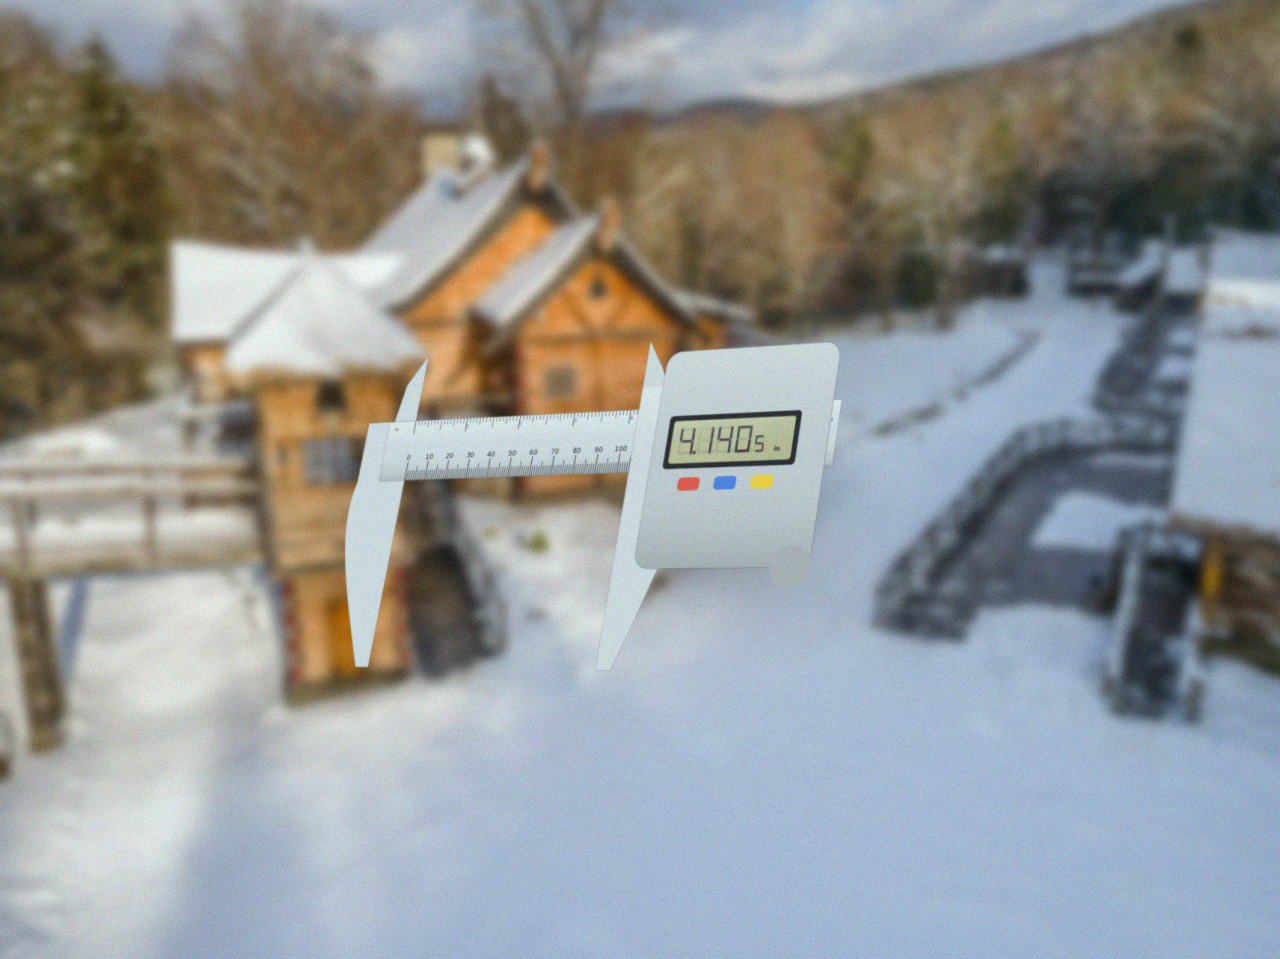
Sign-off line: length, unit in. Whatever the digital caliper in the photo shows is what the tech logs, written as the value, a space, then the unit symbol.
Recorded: 4.1405 in
